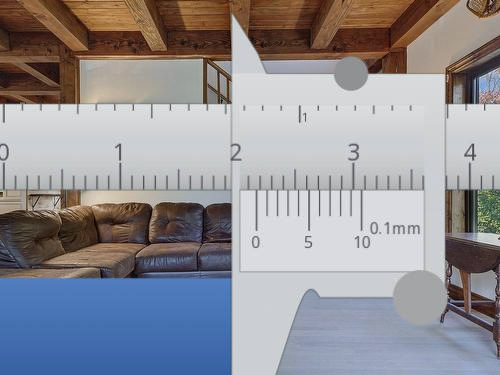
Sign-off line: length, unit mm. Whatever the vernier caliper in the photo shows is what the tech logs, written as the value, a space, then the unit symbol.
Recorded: 21.7 mm
